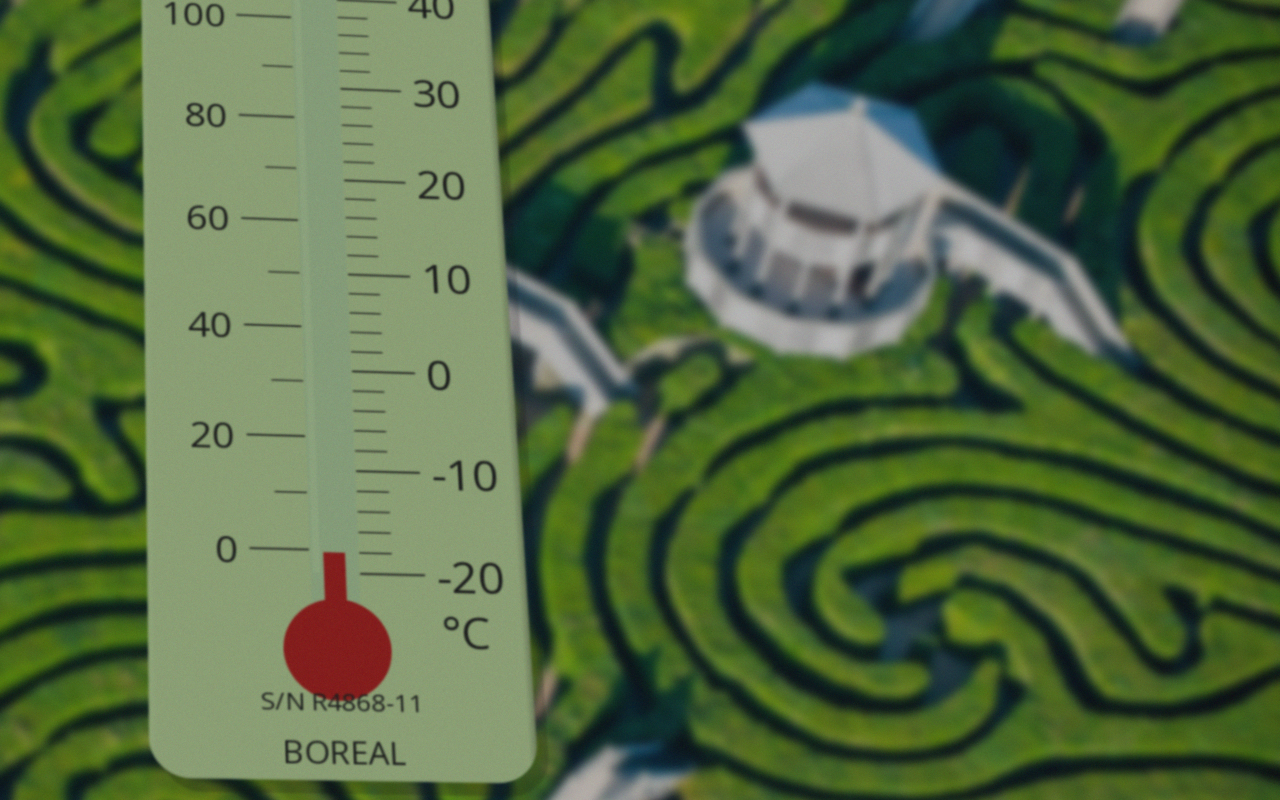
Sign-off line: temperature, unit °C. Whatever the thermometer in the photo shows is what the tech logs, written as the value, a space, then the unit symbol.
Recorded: -18 °C
